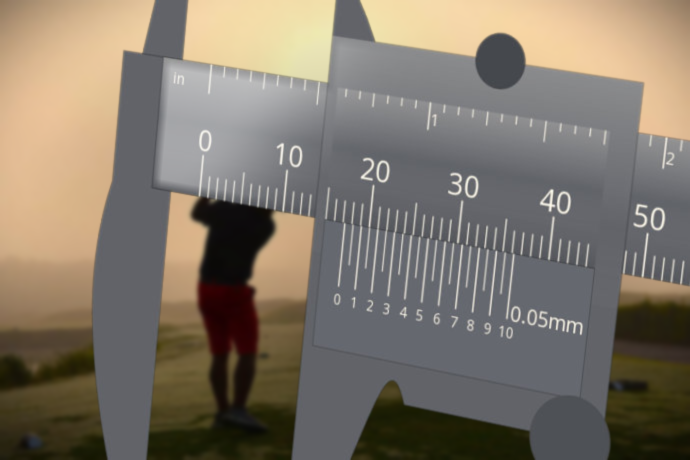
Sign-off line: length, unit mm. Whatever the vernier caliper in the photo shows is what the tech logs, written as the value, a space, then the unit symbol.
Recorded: 17.2 mm
